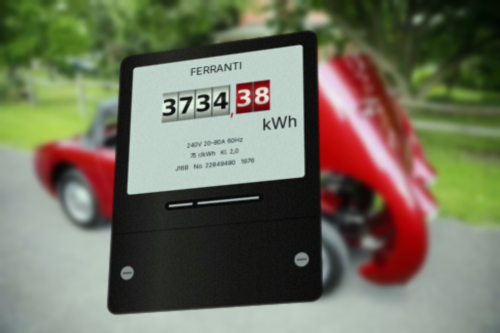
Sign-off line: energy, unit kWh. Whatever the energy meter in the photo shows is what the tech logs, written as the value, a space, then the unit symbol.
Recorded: 3734.38 kWh
